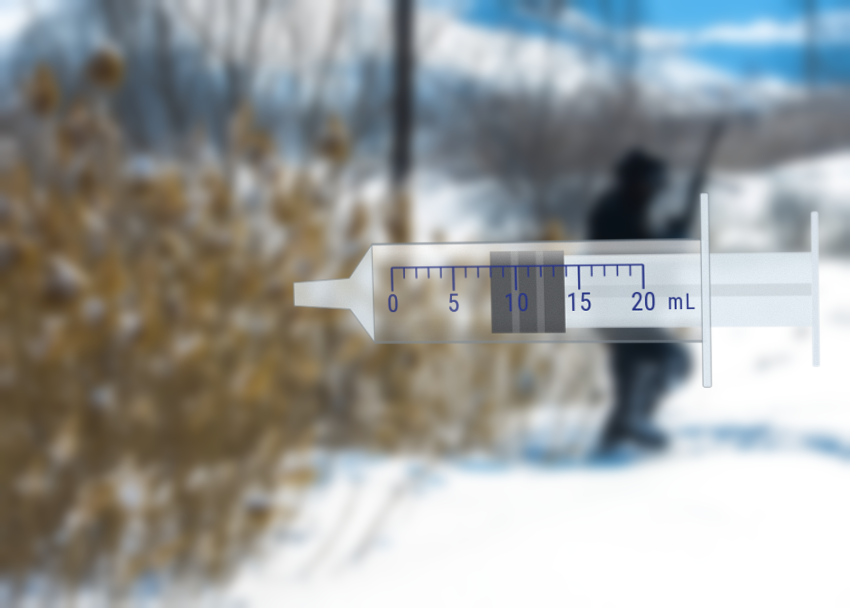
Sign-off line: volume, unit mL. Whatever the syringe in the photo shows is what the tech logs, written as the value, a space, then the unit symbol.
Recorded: 8 mL
